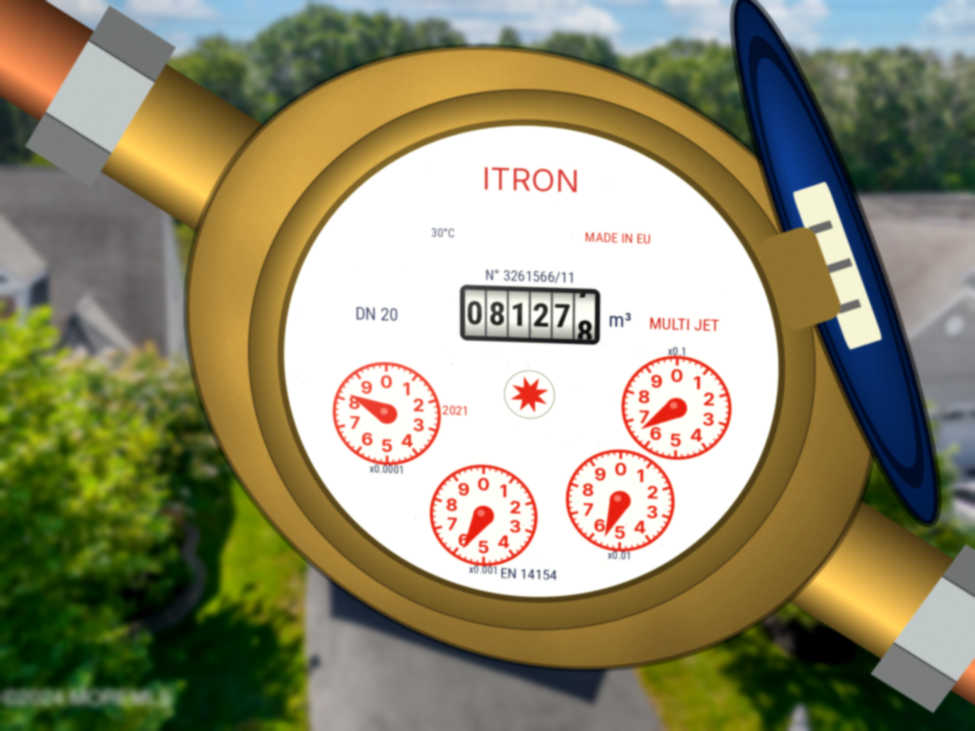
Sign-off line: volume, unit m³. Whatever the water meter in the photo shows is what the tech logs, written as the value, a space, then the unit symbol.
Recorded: 81277.6558 m³
